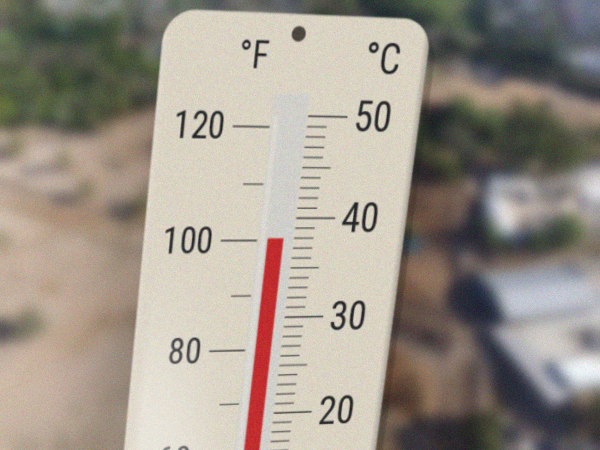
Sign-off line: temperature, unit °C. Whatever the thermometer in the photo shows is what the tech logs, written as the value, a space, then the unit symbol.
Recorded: 38 °C
